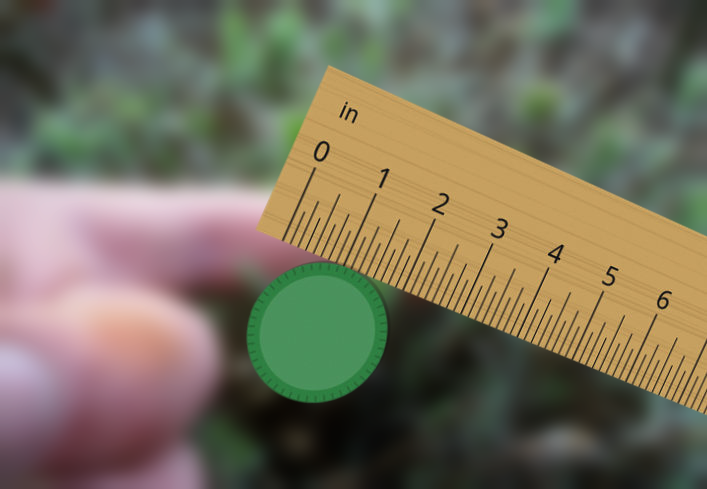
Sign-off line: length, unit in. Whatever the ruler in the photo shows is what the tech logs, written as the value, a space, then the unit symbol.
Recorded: 2.125 in
